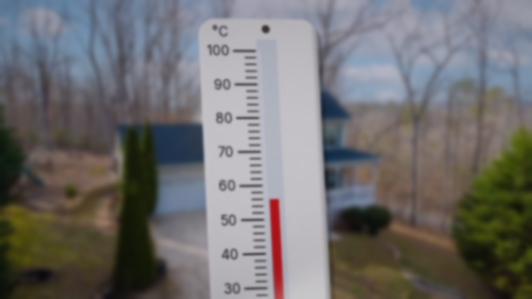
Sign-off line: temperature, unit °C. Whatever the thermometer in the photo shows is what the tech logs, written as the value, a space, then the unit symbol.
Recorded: 56 °C
